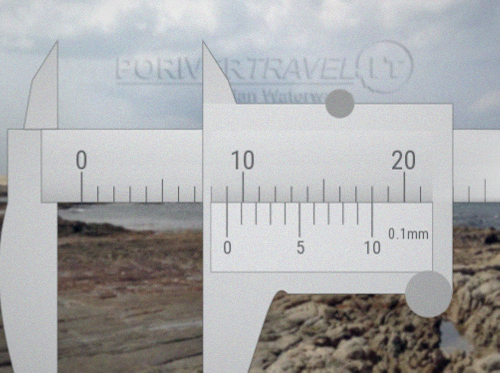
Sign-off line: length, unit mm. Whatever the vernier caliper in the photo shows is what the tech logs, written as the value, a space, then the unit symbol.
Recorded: 9.0 mm
